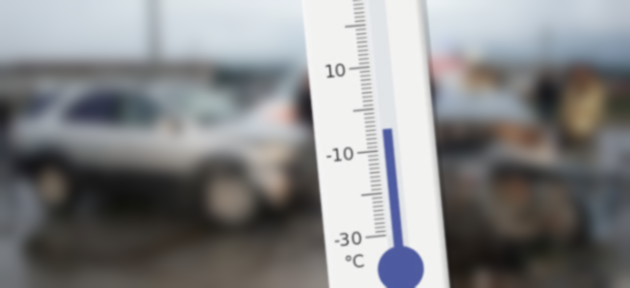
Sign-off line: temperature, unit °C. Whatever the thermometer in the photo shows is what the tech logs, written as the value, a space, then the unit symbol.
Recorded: -5 °C
